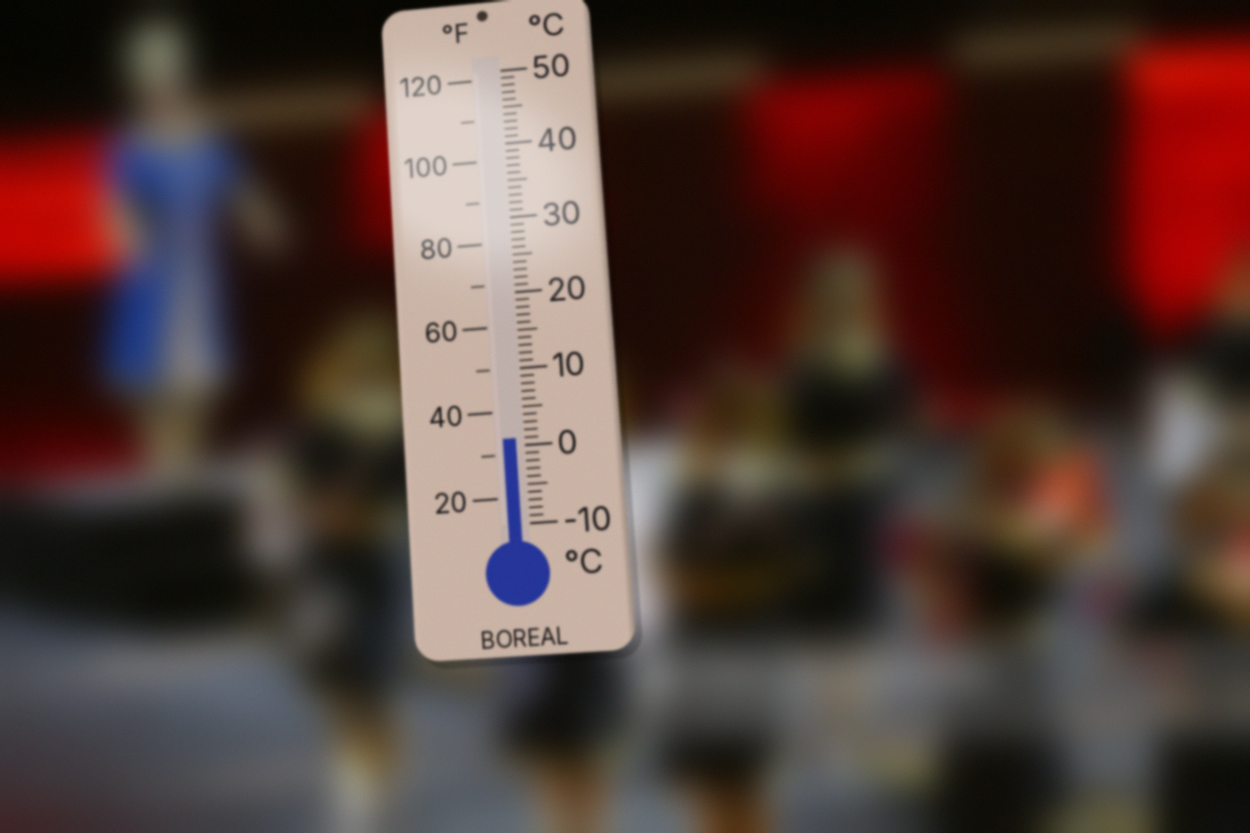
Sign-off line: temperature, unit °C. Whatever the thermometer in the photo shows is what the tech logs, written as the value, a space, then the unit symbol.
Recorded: 1 °C
